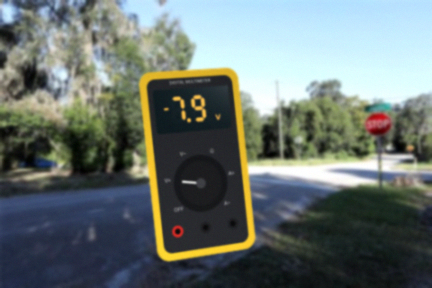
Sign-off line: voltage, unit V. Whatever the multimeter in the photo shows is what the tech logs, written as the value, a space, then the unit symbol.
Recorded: -7.9 V
